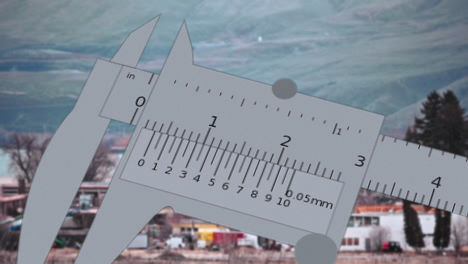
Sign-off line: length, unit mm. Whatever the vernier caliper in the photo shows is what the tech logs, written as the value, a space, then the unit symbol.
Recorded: 3.4 mm
